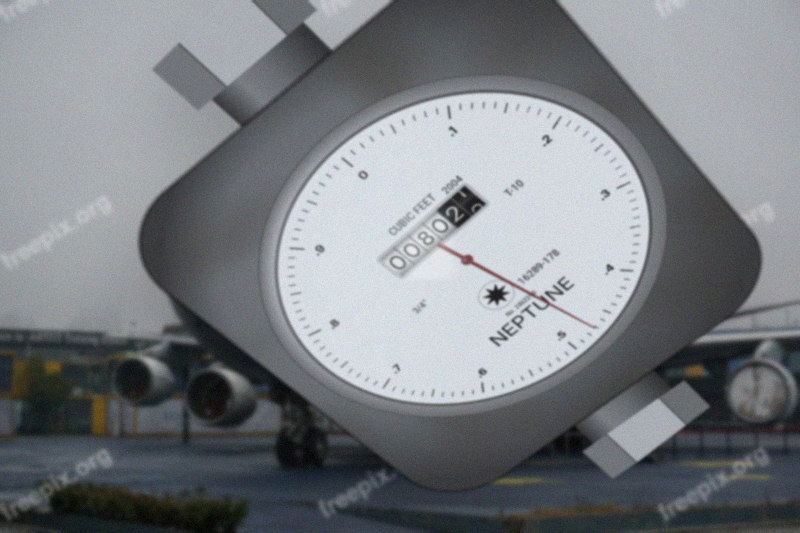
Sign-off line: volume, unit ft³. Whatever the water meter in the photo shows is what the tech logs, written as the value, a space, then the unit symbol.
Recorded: 8021.47 ft³
